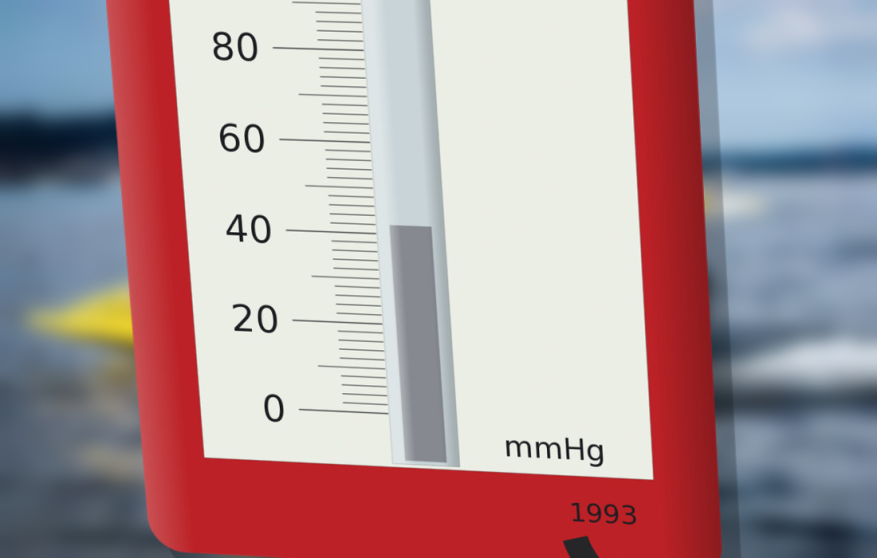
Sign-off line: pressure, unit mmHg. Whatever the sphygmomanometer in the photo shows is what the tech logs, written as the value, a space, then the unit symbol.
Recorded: 42 mmHg
